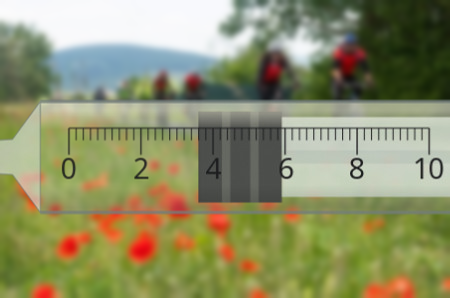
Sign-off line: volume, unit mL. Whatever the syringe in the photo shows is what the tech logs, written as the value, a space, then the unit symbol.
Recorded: 3.6 mL
